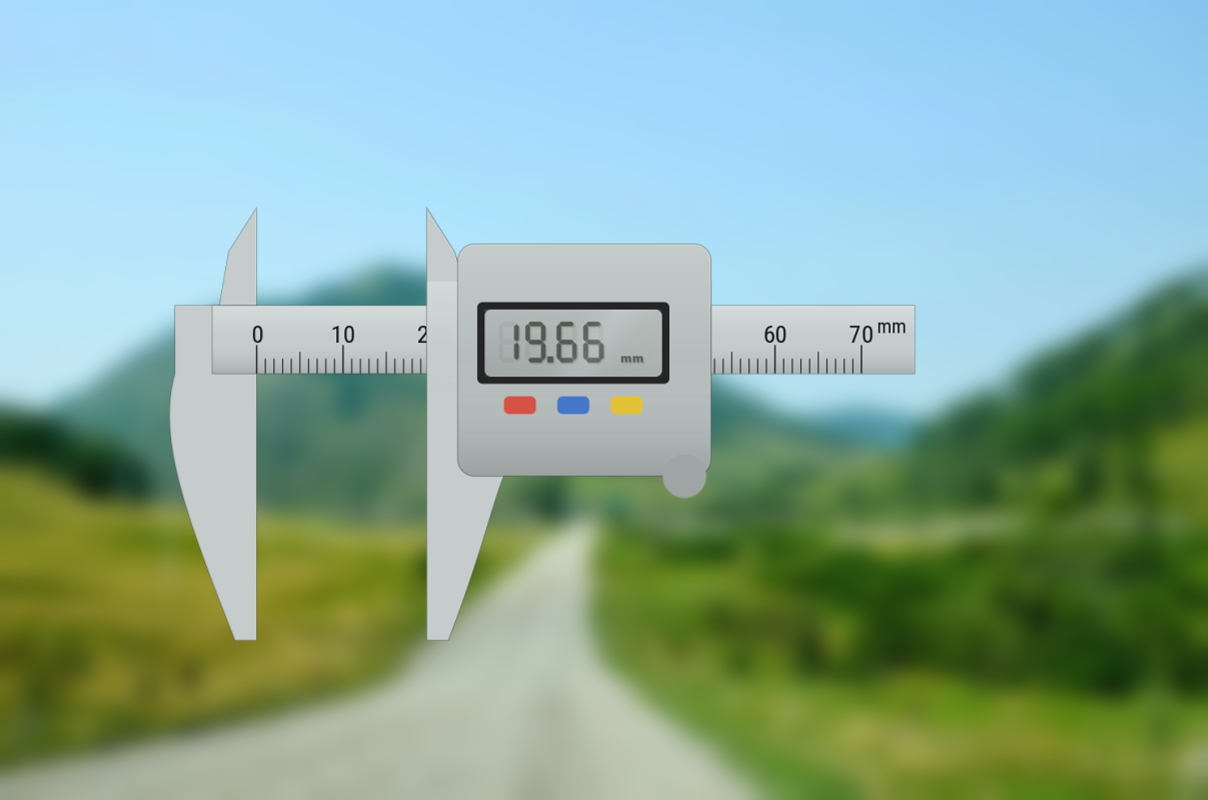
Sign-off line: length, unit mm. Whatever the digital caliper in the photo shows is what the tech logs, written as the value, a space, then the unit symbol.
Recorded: 19.66 mm
